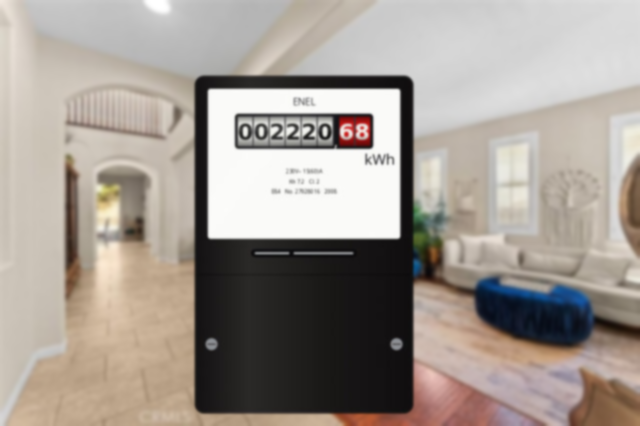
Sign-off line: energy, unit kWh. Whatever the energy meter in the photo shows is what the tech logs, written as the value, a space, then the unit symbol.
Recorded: 2220.68 kWh
